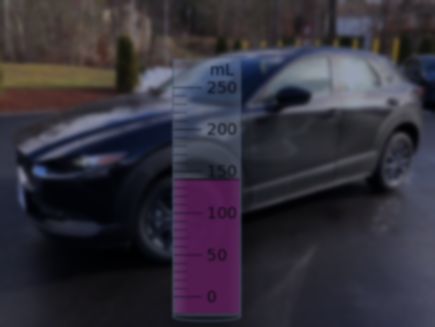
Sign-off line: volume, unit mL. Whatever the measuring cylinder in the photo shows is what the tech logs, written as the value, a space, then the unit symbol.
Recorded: 140 mL
